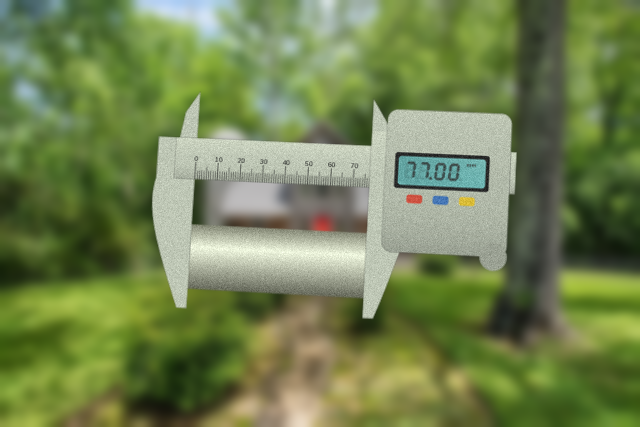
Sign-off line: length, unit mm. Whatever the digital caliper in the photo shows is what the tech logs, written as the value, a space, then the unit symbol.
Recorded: 77.00 mm
